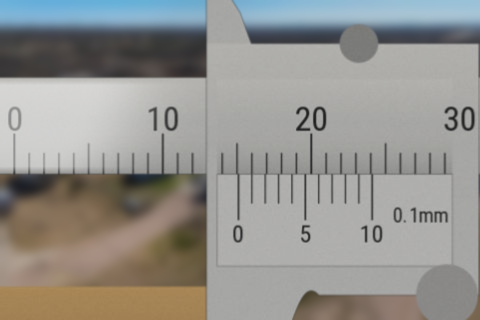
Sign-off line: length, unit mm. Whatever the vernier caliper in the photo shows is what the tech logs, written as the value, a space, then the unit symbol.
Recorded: 15.1 mm
